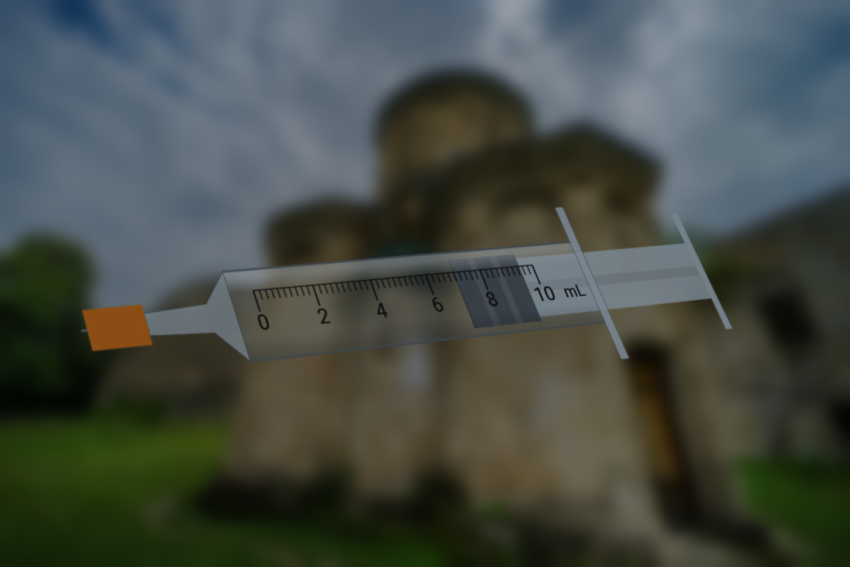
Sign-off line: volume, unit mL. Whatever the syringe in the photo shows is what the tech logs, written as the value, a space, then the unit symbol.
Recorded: 7 mL
